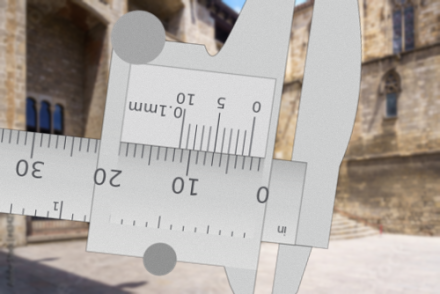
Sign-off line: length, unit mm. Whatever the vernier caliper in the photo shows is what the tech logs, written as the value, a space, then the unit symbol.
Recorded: 2.4 mm
